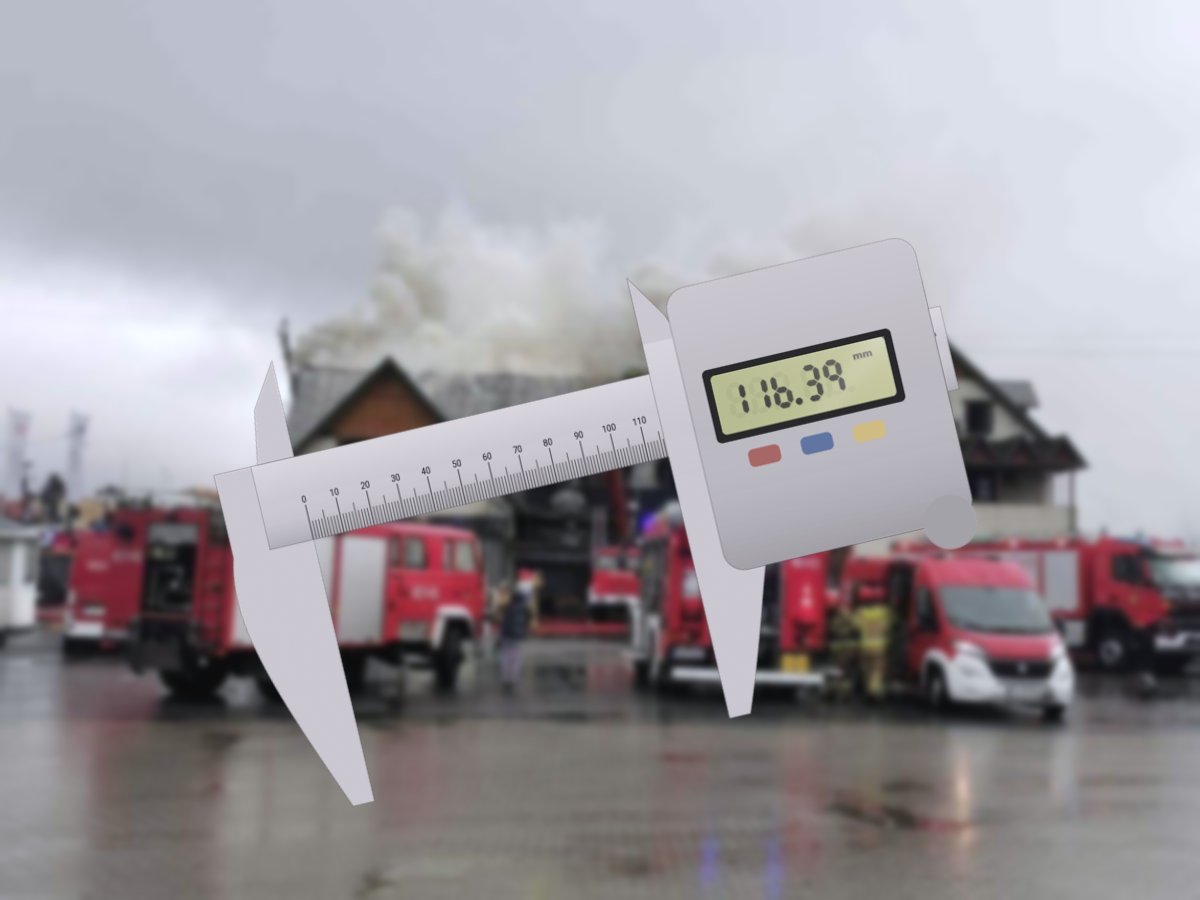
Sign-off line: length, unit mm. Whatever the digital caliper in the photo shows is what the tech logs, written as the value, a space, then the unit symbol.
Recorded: 116.39 mm
